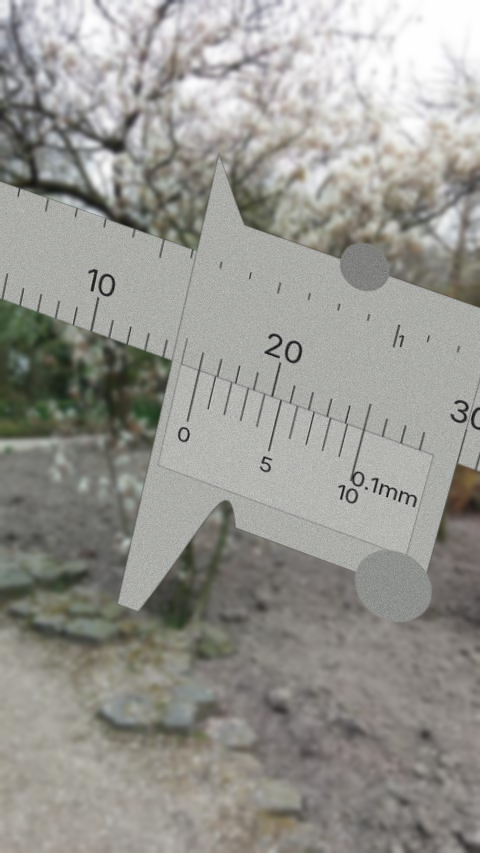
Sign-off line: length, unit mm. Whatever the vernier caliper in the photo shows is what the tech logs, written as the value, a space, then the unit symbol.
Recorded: 16.0 mm
